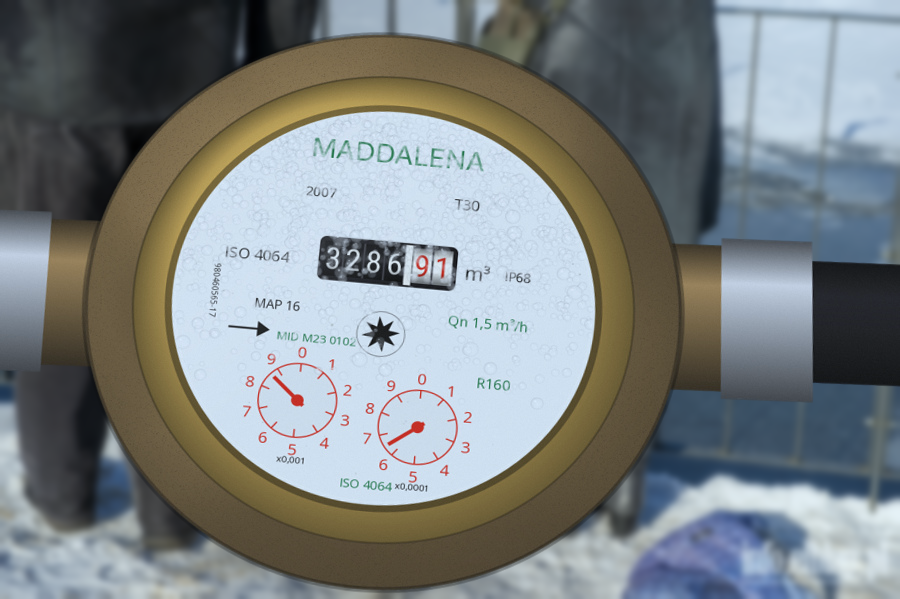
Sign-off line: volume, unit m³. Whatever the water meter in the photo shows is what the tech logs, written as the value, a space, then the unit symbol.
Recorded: 3286.9186 m³
